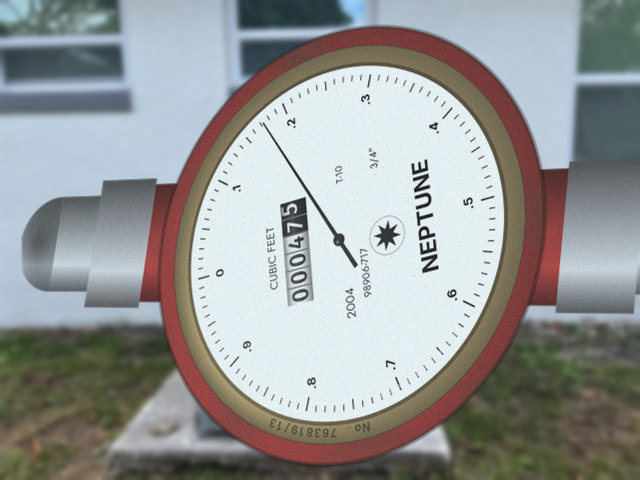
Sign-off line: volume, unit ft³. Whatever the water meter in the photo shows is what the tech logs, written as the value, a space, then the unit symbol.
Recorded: 475.17 ft³
